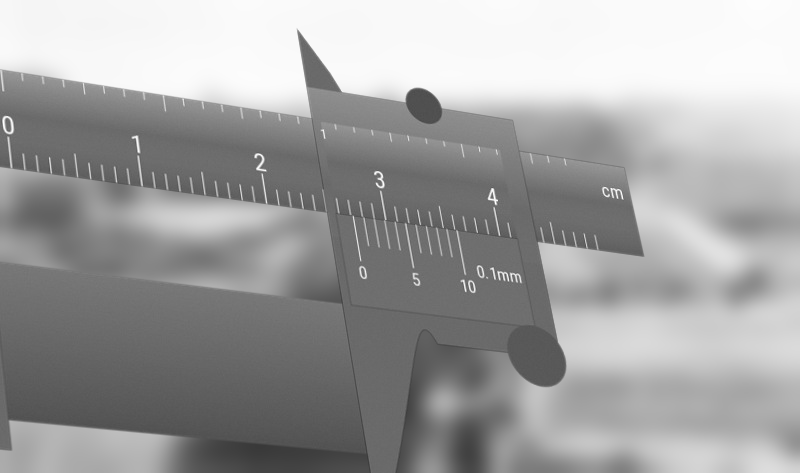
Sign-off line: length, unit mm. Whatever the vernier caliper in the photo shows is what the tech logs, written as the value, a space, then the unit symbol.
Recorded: 27.2 mm
